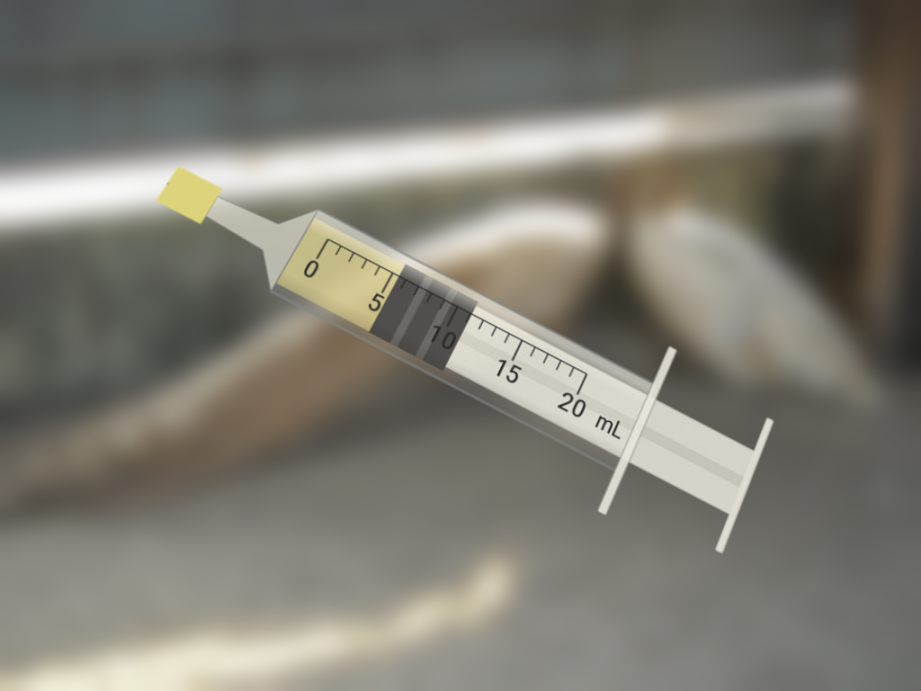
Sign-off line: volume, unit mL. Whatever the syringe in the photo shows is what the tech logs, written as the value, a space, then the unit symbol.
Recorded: 5.5 mL
